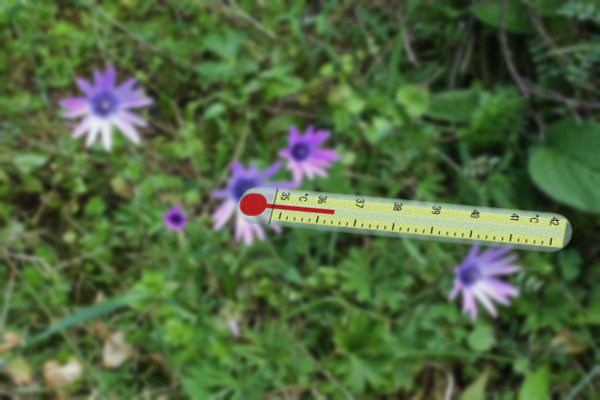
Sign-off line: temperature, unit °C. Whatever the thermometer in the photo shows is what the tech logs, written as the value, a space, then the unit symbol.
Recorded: 36.4 °C
